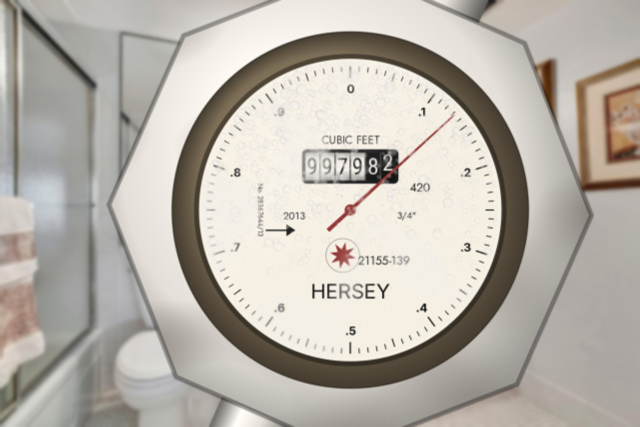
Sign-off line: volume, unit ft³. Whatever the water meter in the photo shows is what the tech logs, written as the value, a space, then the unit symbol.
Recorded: 997982.13 ft³
